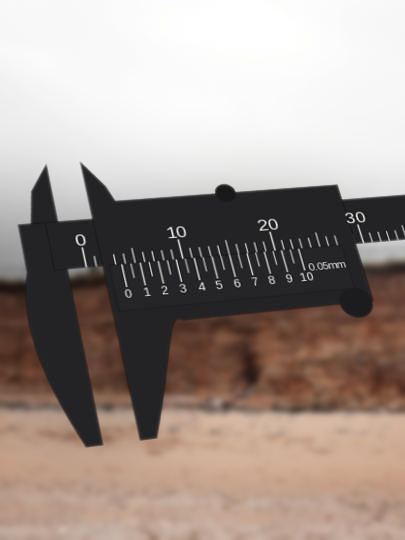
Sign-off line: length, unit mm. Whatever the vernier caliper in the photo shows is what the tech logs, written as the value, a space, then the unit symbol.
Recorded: 3.6 mm
